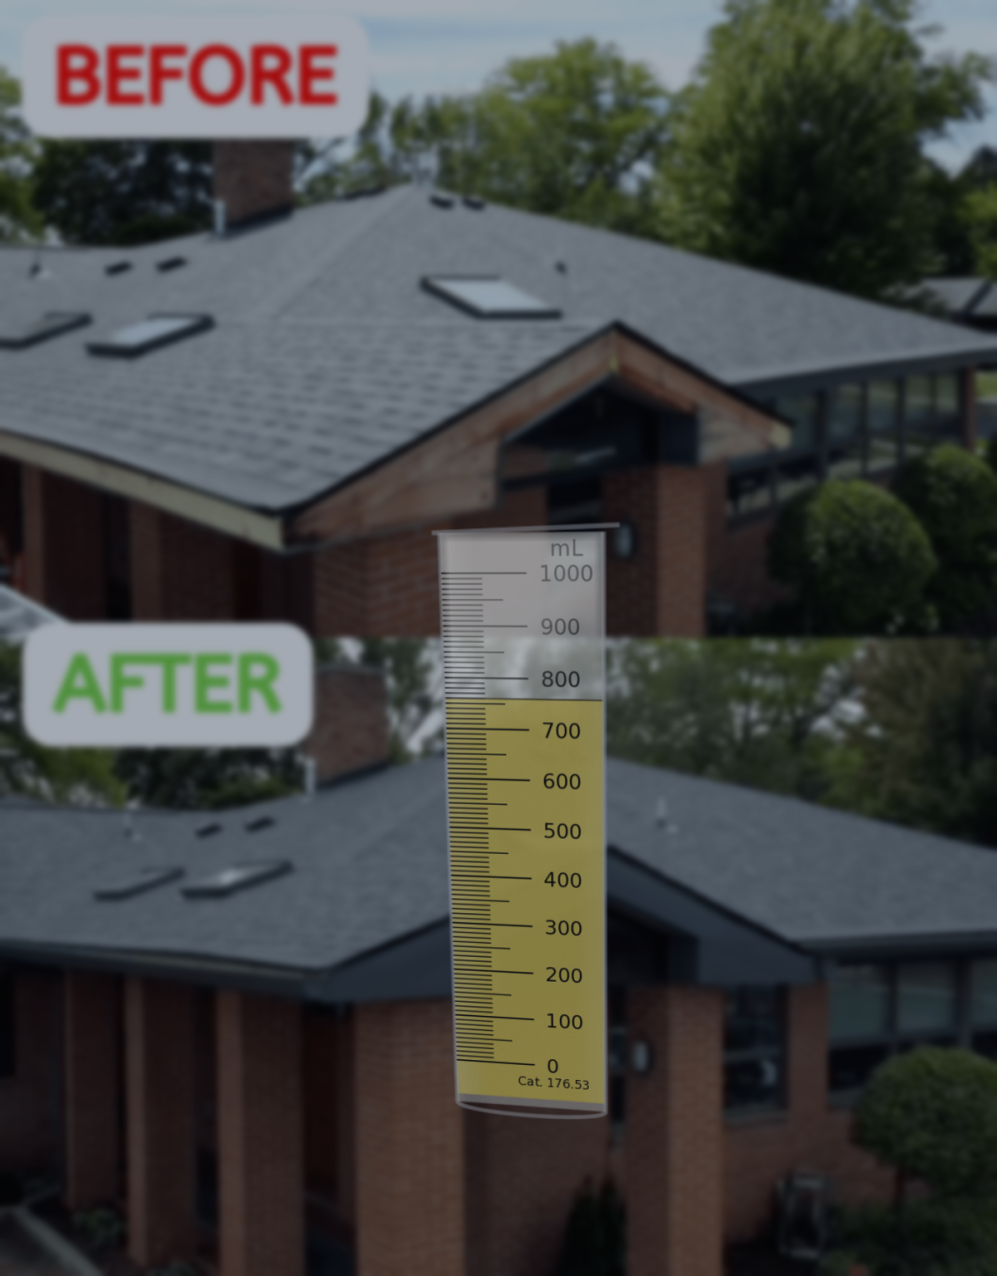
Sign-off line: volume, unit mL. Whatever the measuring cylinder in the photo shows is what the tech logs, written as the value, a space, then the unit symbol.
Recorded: 760 mL
